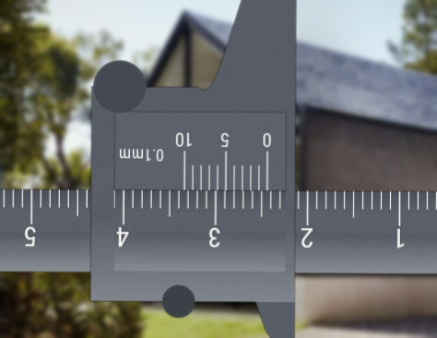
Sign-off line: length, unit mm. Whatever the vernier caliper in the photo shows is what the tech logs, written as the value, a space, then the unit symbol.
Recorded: 24.4 mm
